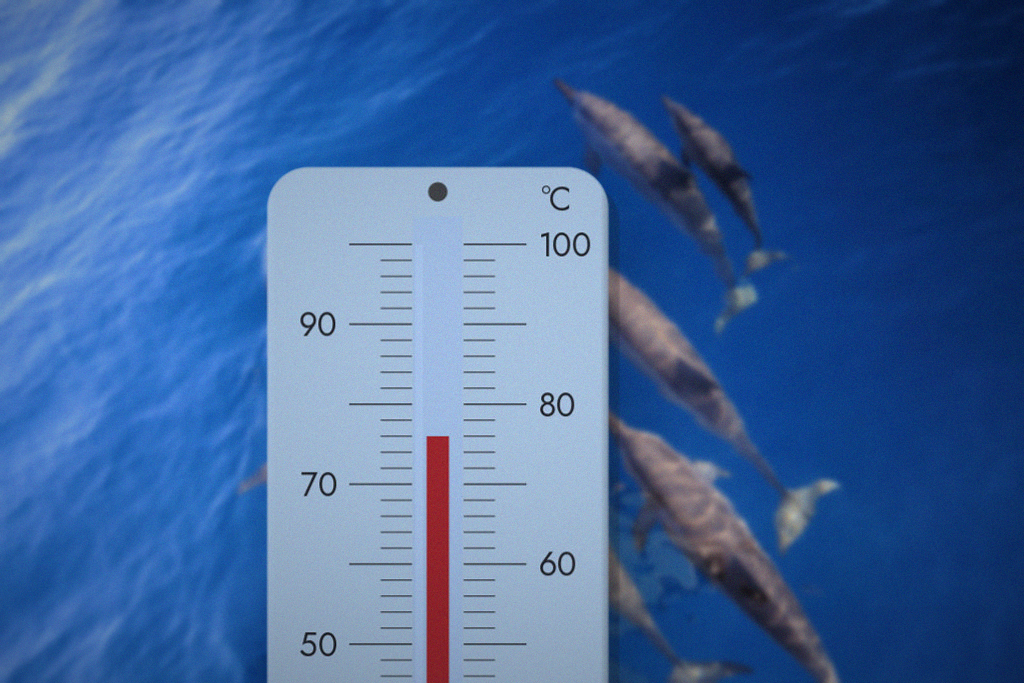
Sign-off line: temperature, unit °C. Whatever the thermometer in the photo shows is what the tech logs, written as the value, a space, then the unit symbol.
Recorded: 76 °C
